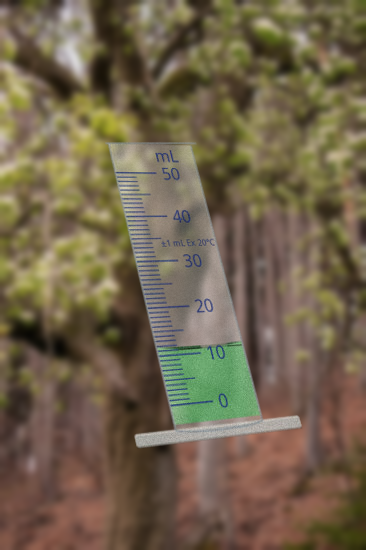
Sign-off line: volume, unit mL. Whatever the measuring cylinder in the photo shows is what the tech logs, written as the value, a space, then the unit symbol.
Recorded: 11 mL
